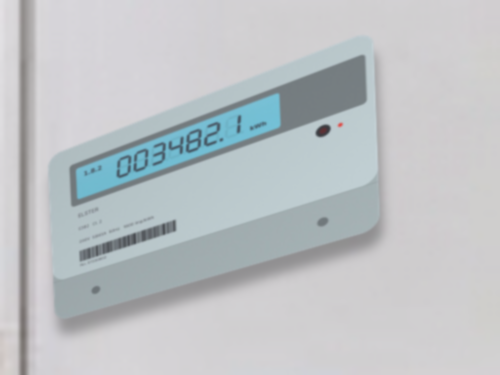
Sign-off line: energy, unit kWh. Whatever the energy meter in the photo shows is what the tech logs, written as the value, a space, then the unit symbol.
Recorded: 3482.1 kWh
